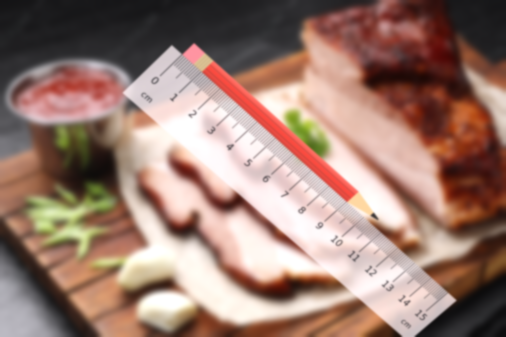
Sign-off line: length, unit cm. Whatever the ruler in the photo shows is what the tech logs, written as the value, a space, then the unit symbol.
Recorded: 10.5 cm
